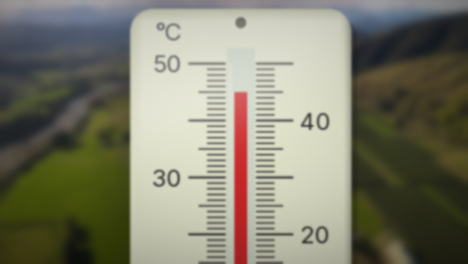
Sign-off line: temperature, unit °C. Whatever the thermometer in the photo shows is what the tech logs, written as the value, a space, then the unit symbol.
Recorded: 45 °C
